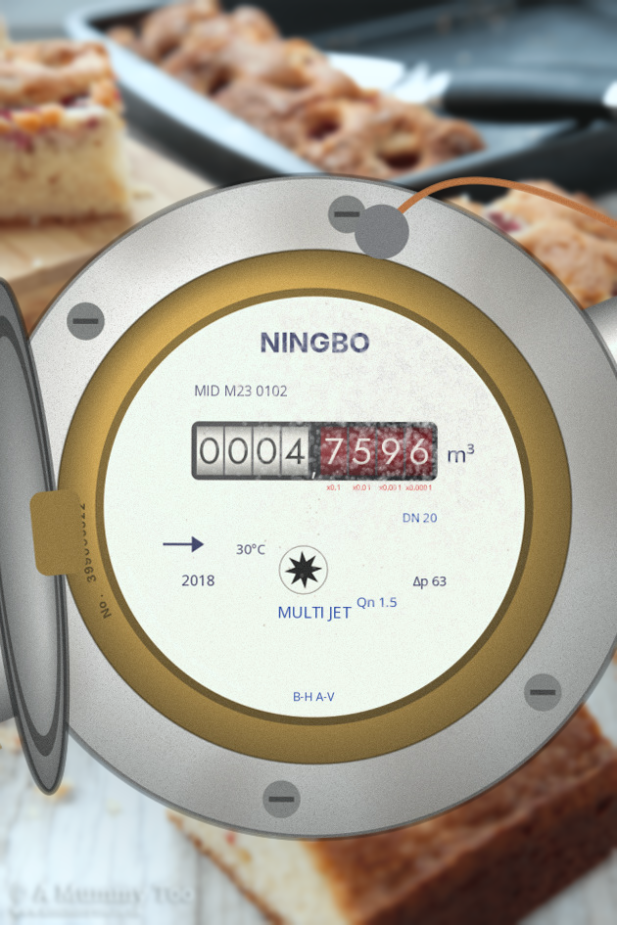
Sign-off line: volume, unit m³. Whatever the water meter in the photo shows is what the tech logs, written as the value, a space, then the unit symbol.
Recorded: 4.7596 m³
